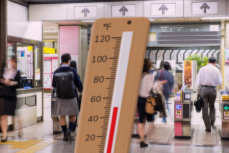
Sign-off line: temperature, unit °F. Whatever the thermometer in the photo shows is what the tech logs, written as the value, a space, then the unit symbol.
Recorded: 50 °F
